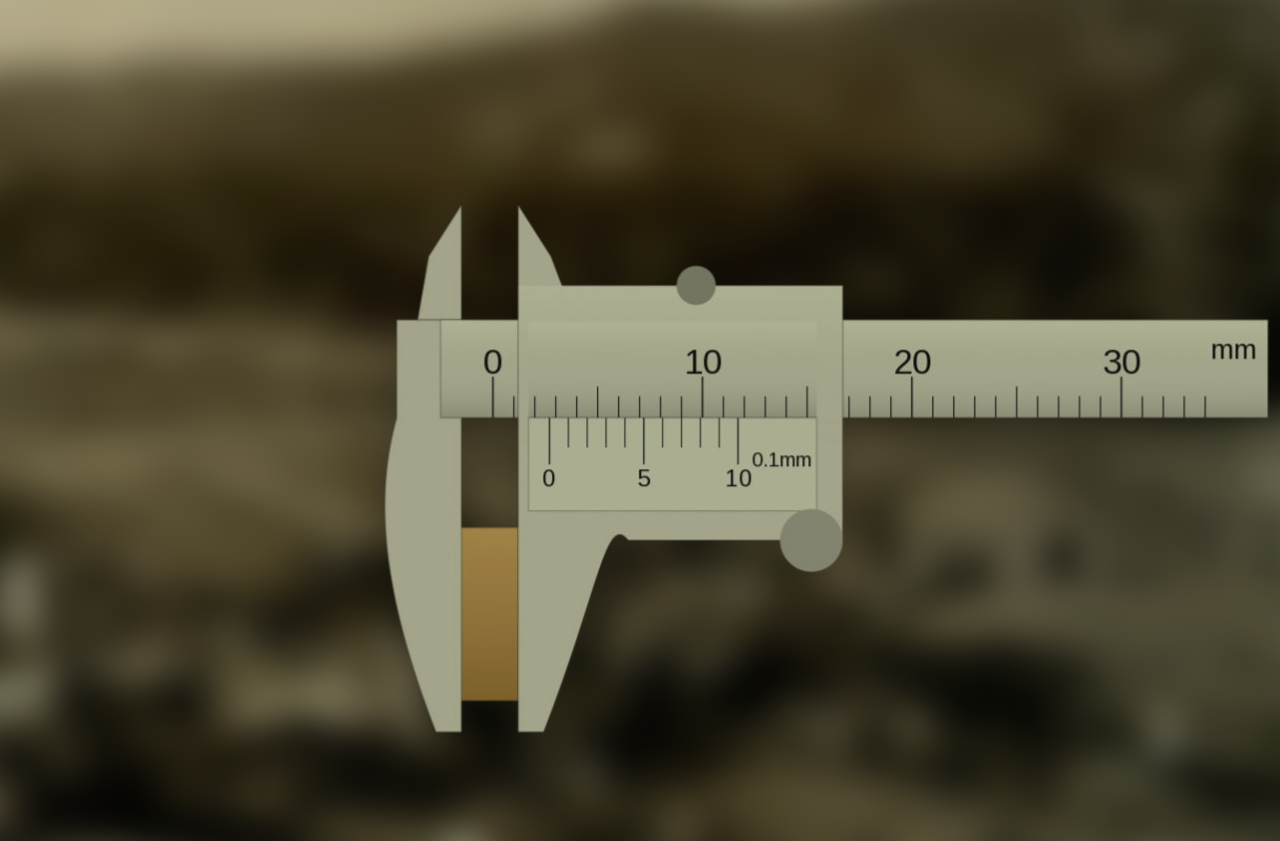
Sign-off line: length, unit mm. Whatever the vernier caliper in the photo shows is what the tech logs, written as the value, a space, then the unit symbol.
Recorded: 2.7 mm
